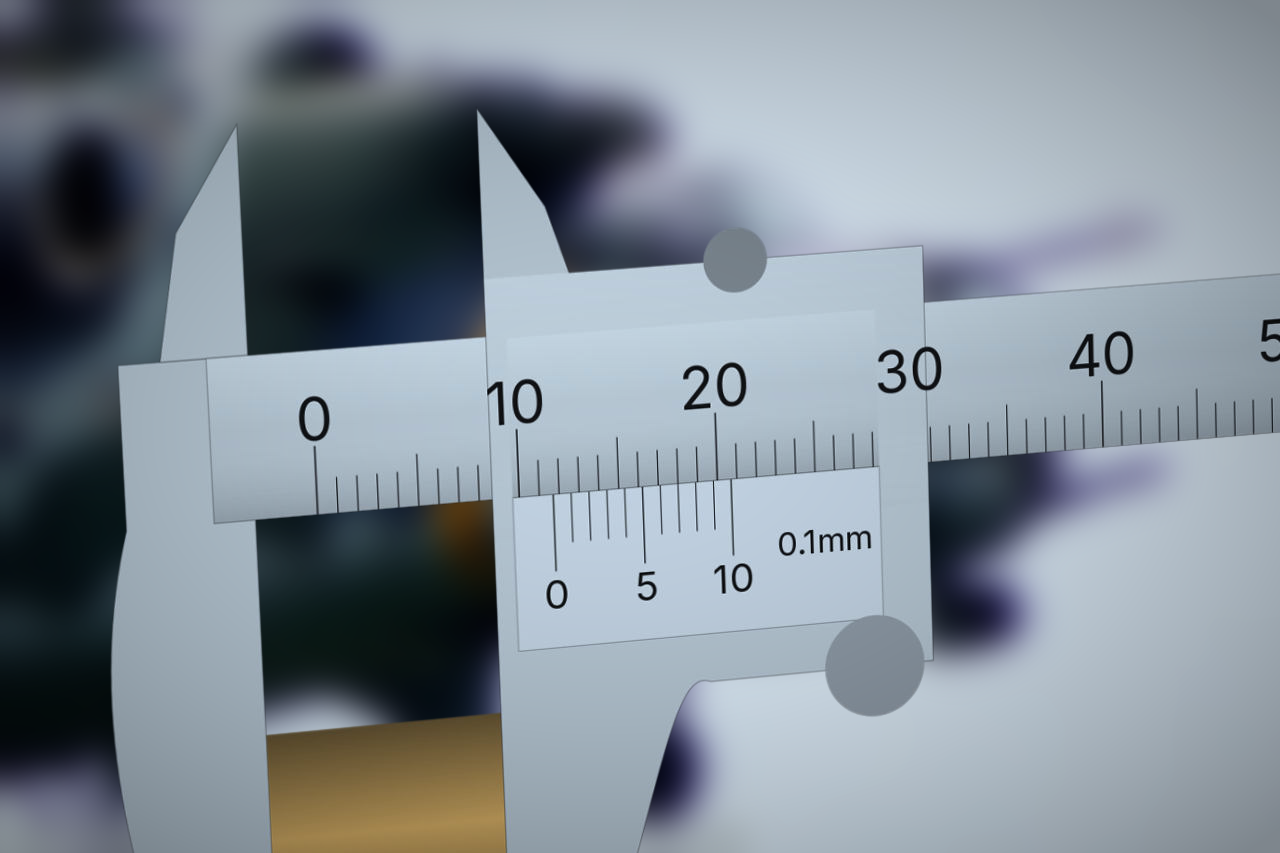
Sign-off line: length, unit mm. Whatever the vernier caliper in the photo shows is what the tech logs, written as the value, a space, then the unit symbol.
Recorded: 11.7 mm
